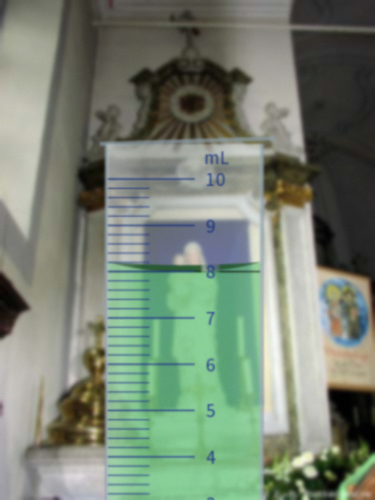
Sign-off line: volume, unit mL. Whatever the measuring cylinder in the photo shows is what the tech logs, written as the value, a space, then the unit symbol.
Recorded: 8 mL
